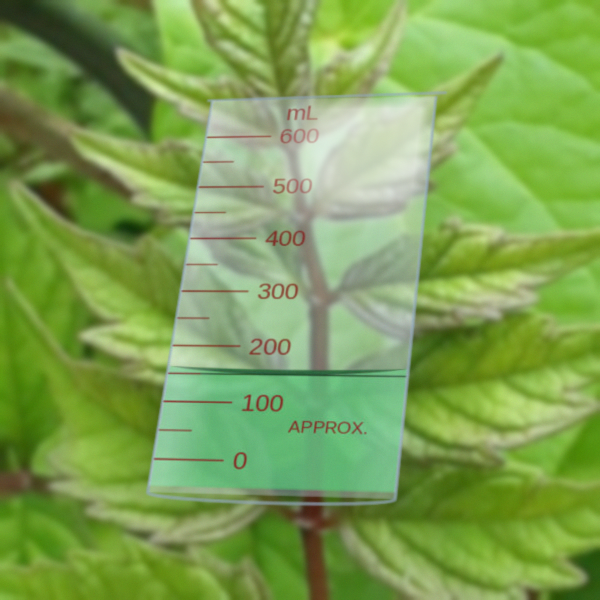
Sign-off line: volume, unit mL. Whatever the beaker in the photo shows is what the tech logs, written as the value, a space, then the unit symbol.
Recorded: 150 mL
